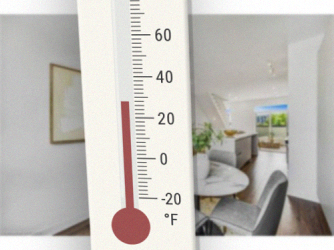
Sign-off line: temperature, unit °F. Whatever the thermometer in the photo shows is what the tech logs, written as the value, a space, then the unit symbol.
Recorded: 28 °F
